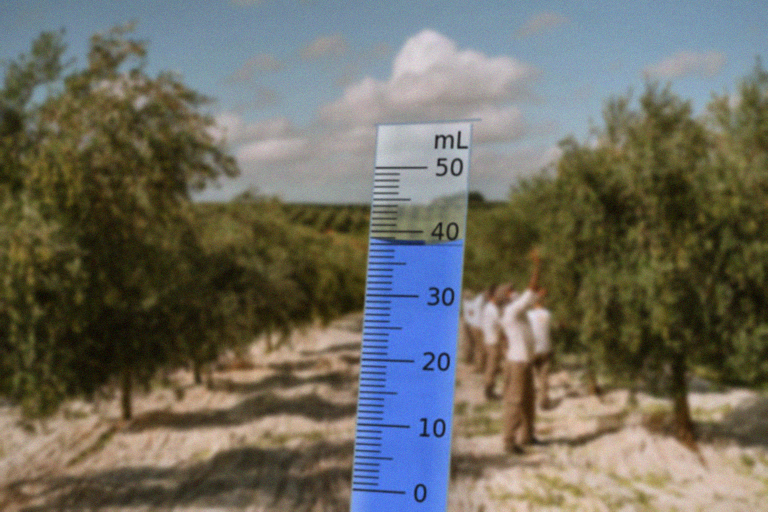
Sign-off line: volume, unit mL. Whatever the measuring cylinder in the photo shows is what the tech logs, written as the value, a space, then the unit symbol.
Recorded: 38 mL
